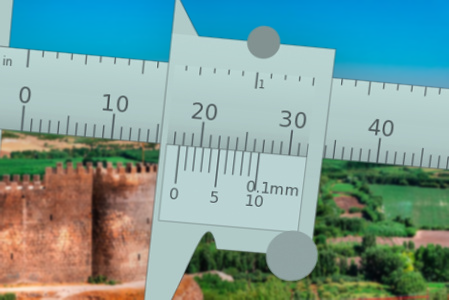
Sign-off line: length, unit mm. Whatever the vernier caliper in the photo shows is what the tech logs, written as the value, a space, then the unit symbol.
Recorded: 17.6 mm
